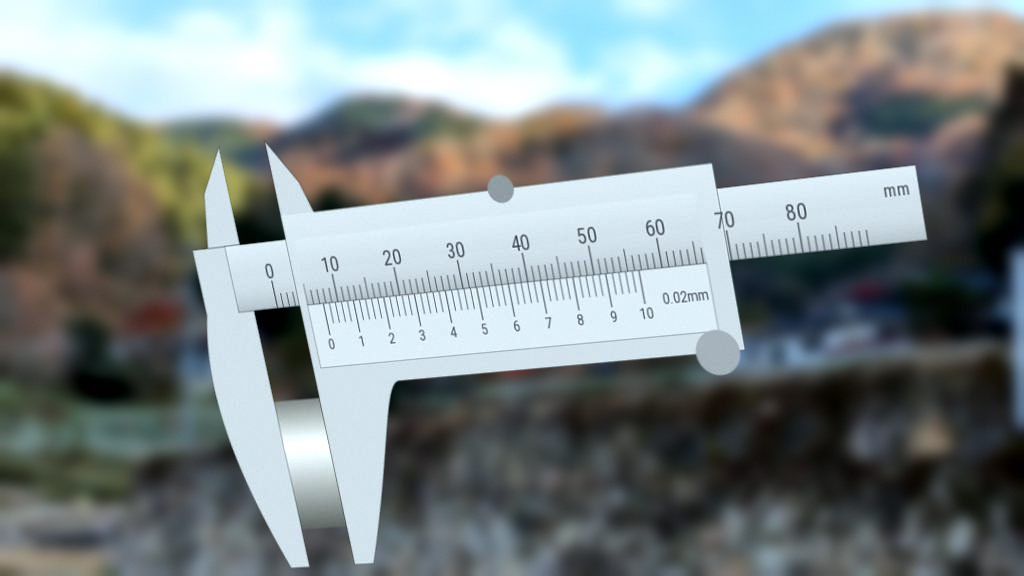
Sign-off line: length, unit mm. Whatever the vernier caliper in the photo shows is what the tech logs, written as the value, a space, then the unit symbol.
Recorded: 7.6 mm
